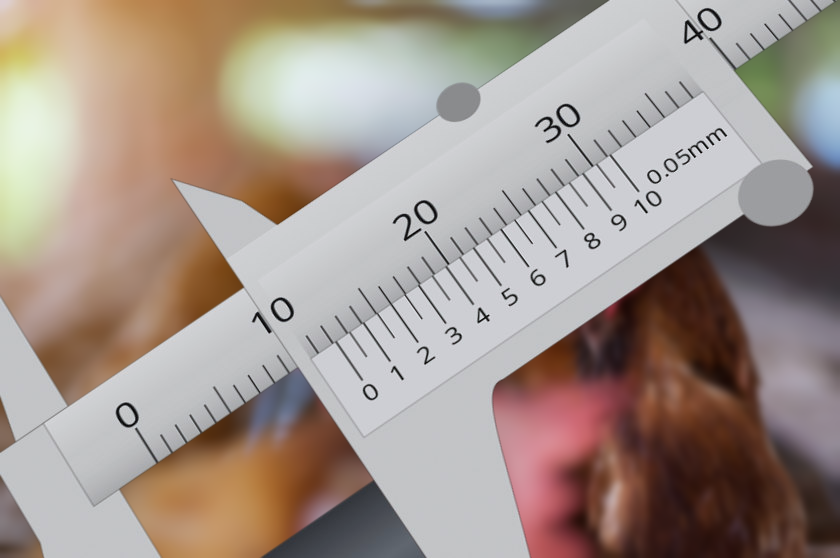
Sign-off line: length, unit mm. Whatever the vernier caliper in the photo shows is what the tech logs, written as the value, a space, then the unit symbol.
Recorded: 12.2 mm
